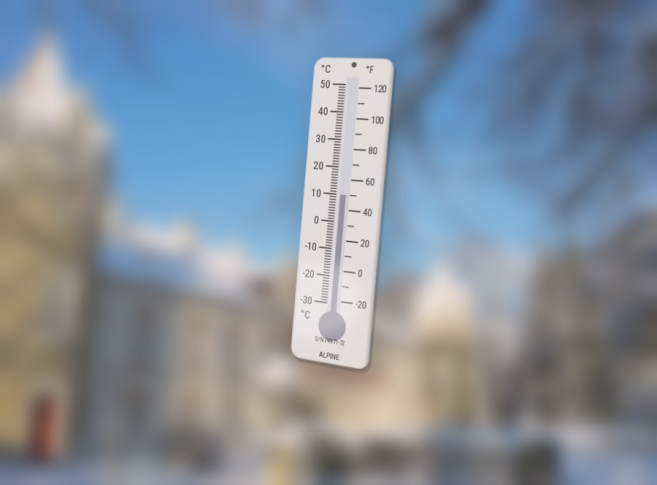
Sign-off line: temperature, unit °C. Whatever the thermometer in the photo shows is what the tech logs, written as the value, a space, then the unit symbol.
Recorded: 10 °C
